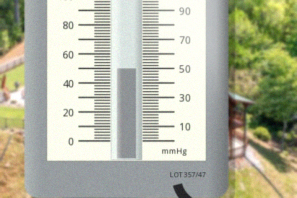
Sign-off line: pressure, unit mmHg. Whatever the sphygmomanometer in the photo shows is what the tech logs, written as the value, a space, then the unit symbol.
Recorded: 50 mmHg
